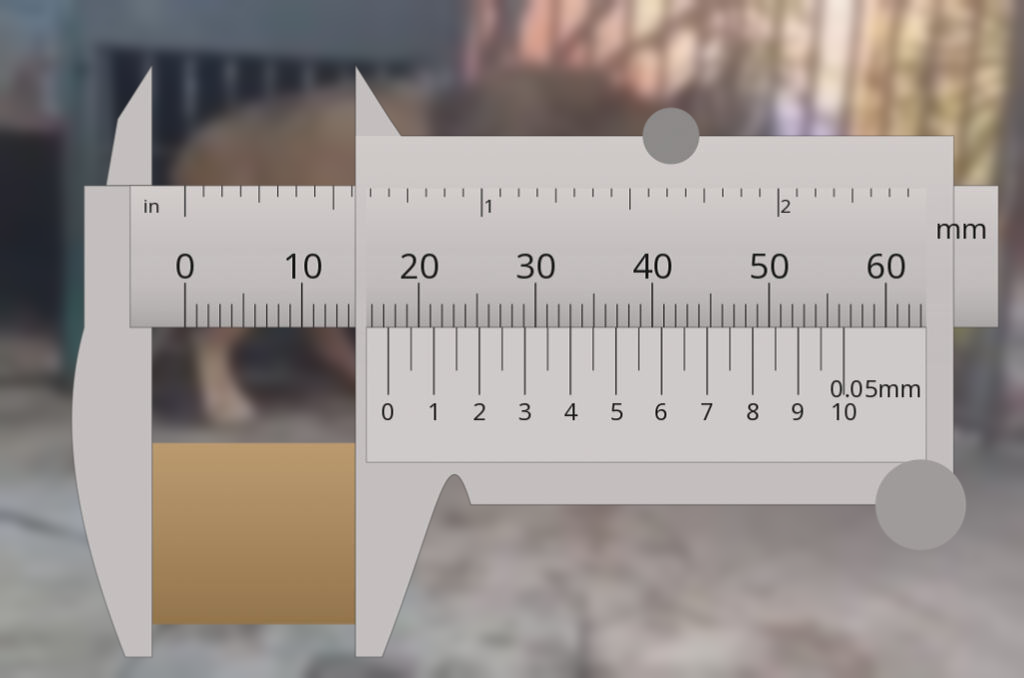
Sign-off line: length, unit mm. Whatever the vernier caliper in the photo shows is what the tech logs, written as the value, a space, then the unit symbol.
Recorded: 17.4 mm
